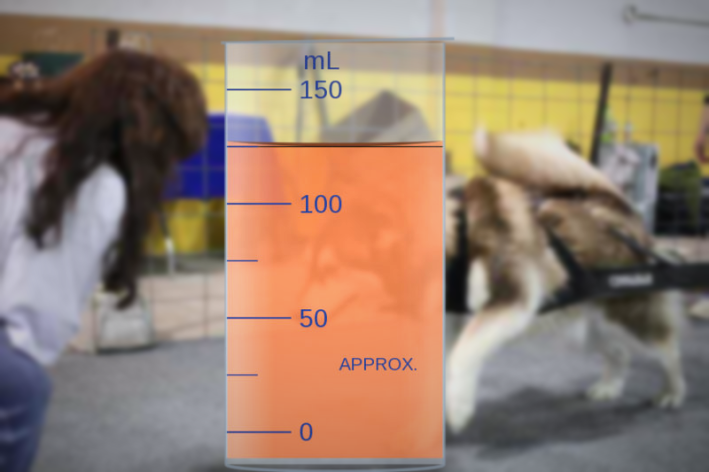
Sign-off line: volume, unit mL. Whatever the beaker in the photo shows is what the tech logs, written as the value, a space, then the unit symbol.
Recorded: 125 mL
